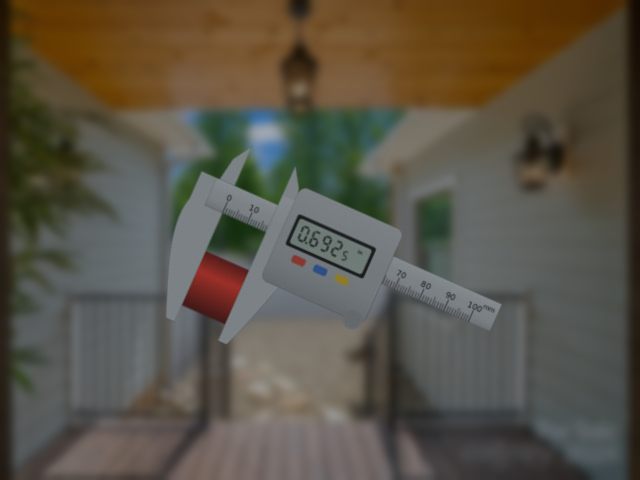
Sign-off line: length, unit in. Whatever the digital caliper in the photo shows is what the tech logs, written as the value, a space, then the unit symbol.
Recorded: 0.6925 in
